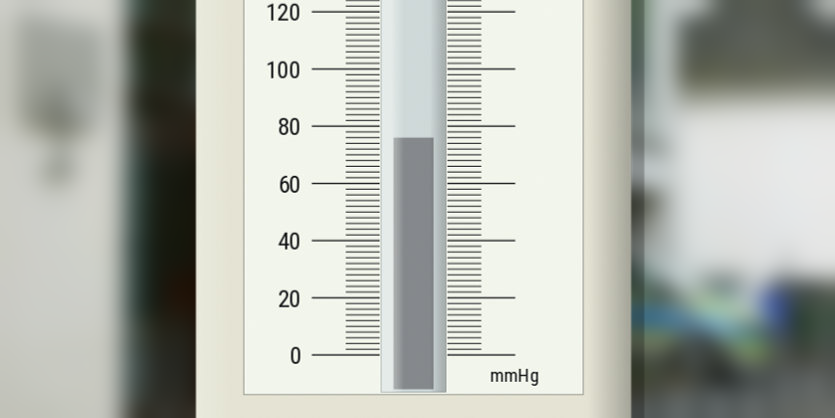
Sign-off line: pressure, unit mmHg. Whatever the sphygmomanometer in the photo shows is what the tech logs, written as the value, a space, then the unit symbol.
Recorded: 76 mmHg
